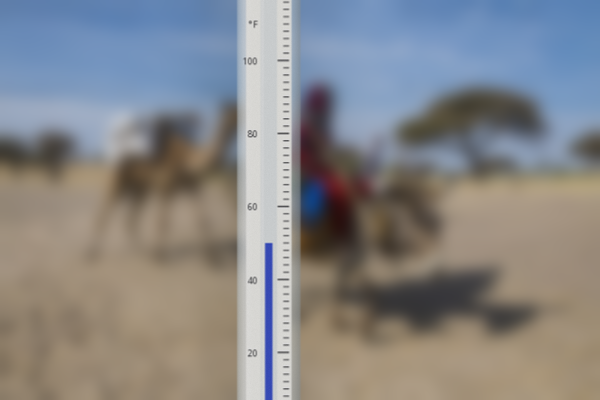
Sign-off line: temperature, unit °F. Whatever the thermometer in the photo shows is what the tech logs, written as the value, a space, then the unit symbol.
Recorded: 50 °F
